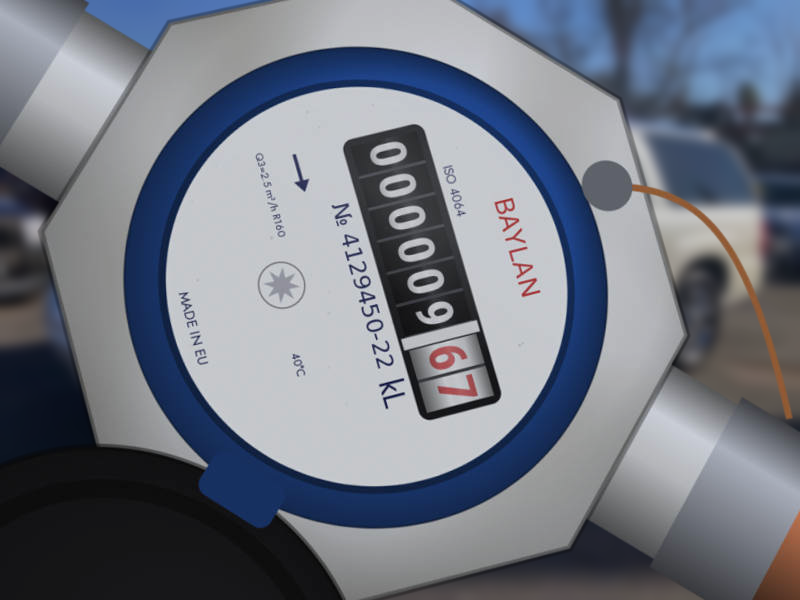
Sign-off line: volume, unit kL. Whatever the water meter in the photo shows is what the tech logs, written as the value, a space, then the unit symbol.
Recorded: 9.67 kL
